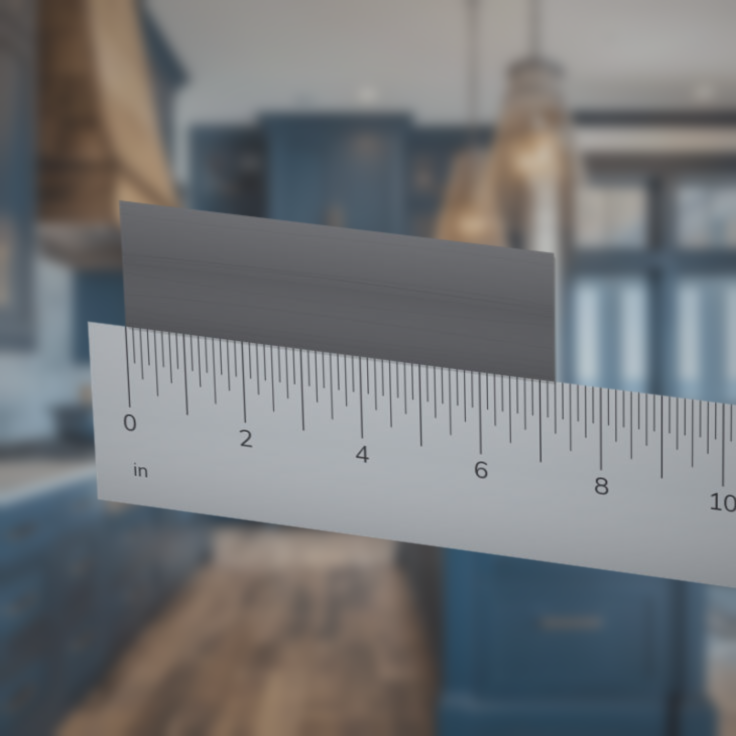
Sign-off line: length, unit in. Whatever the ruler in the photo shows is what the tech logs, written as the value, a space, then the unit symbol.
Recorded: 7.25 in
